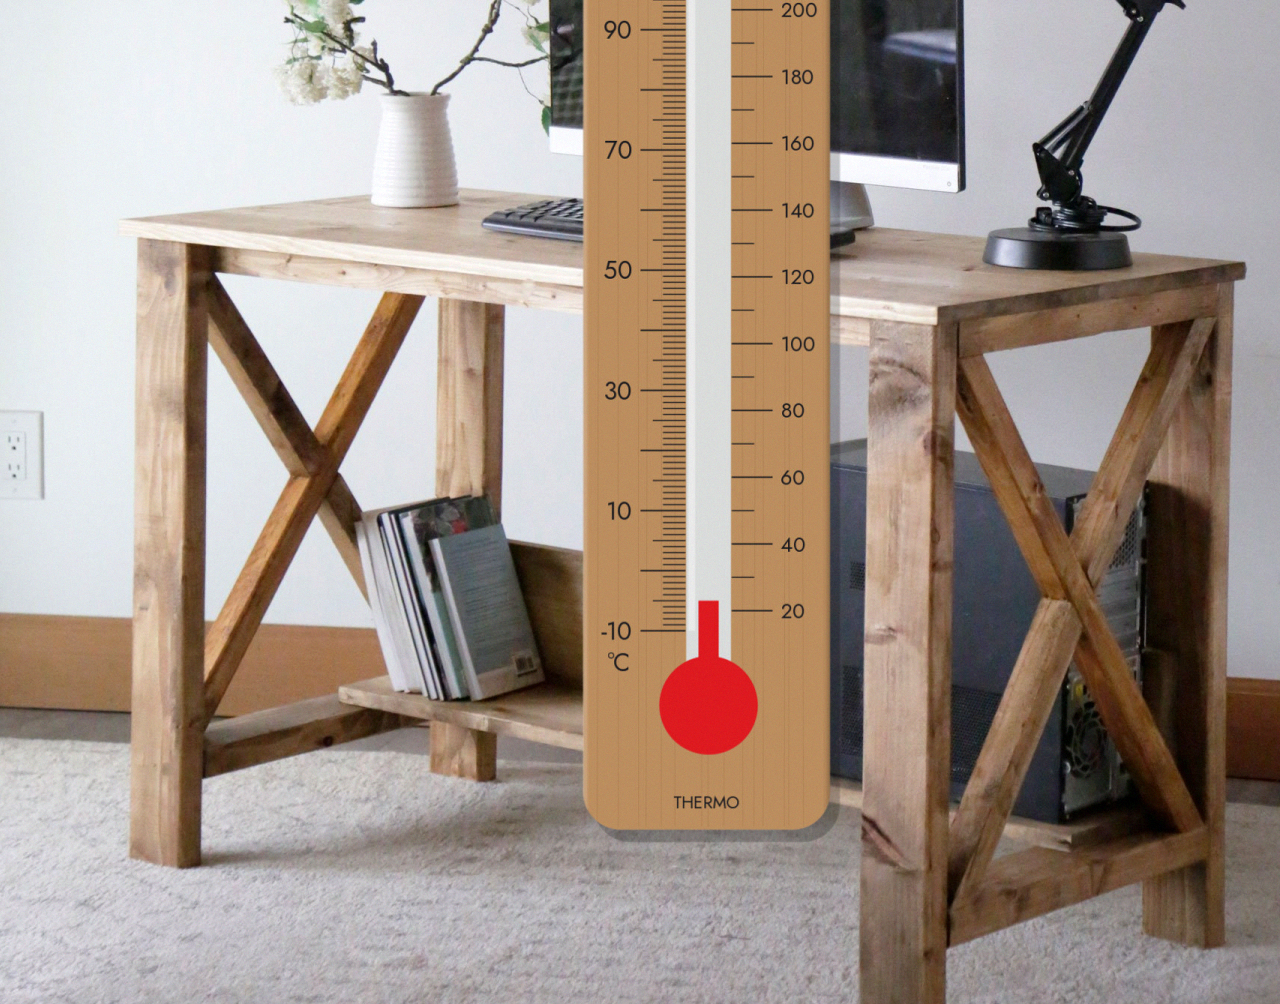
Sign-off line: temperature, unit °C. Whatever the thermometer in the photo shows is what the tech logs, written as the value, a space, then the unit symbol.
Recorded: -5 °C
